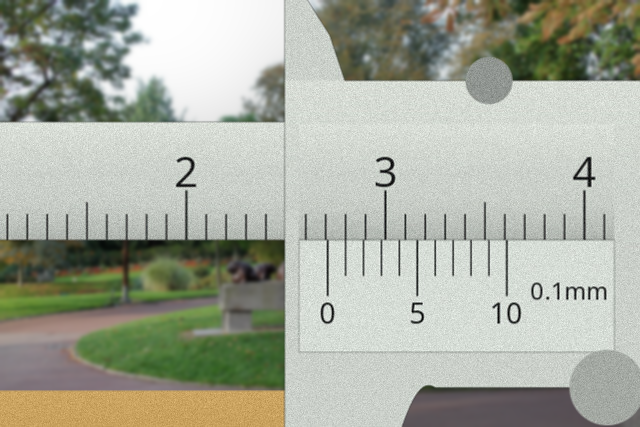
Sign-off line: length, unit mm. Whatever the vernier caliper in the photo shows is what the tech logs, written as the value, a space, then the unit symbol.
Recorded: 27.1 mm
